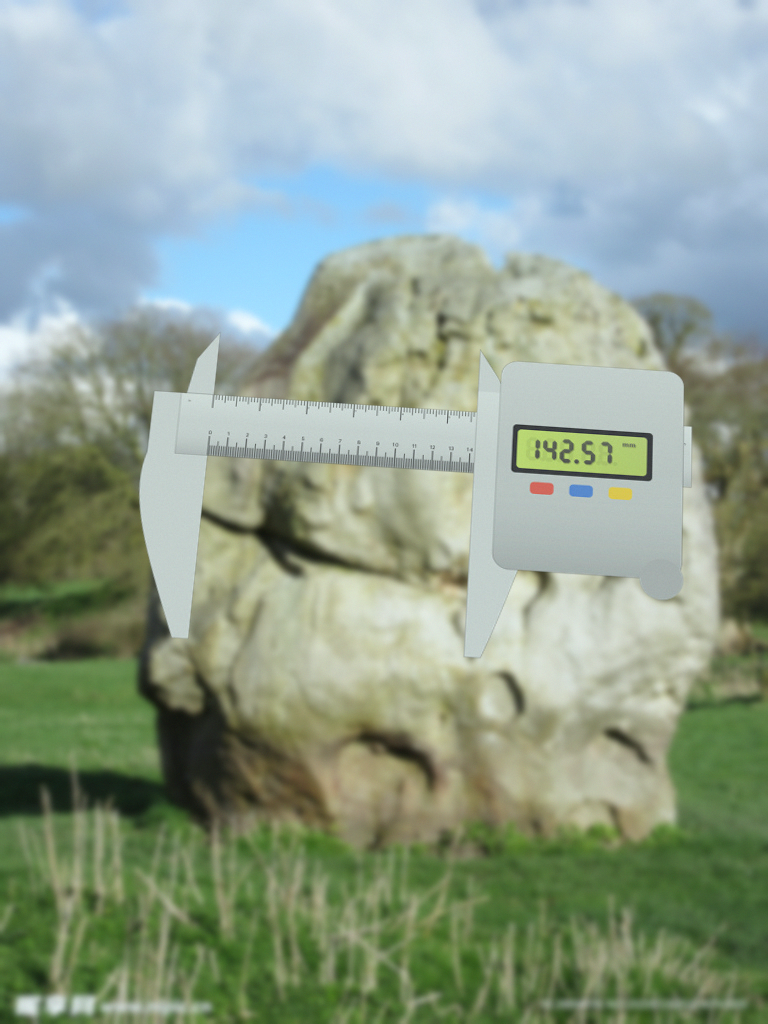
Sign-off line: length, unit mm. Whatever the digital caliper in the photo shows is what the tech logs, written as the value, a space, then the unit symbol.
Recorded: 142.57 mm
